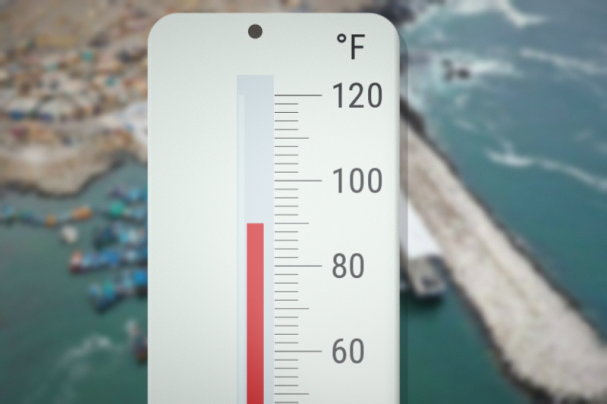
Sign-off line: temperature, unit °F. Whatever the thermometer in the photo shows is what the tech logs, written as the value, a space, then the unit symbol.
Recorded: 90 °F
